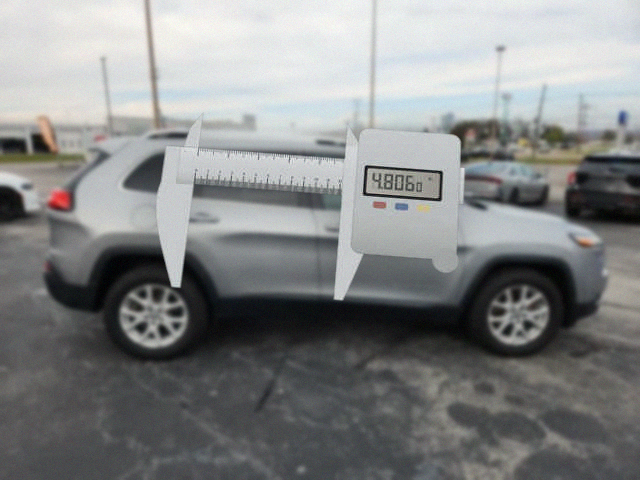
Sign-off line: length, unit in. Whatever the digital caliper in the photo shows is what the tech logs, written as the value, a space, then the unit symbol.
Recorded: 4.8060 in
